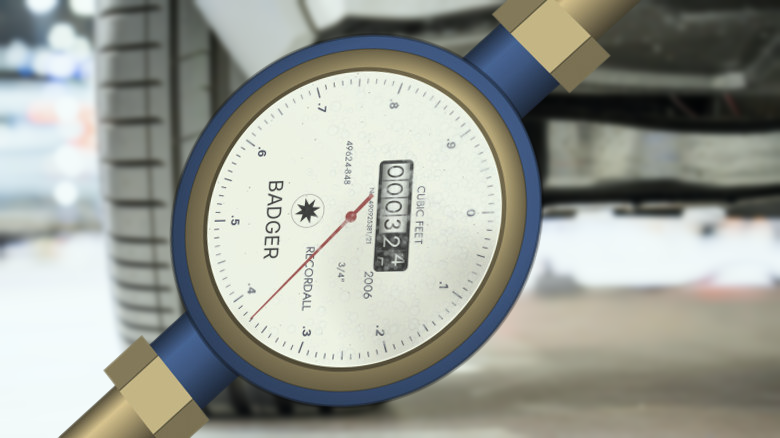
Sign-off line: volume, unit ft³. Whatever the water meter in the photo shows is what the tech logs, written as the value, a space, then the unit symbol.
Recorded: 324.37 ft³
